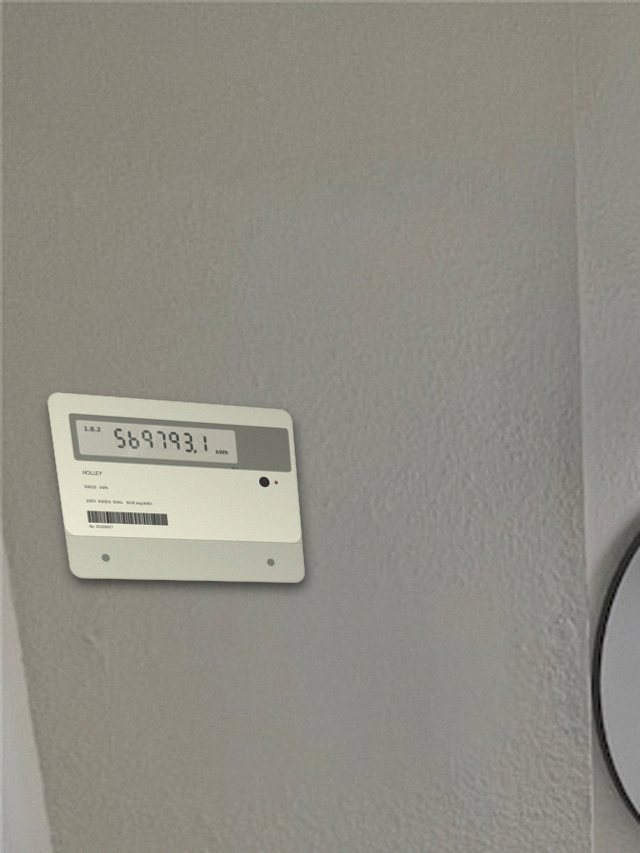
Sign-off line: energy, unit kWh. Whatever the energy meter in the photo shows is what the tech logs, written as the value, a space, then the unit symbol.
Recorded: 569793.1 kWh
